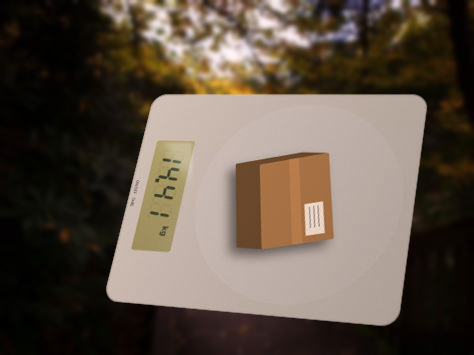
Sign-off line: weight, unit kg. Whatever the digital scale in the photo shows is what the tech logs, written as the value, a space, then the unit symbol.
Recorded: 14.41 kg
